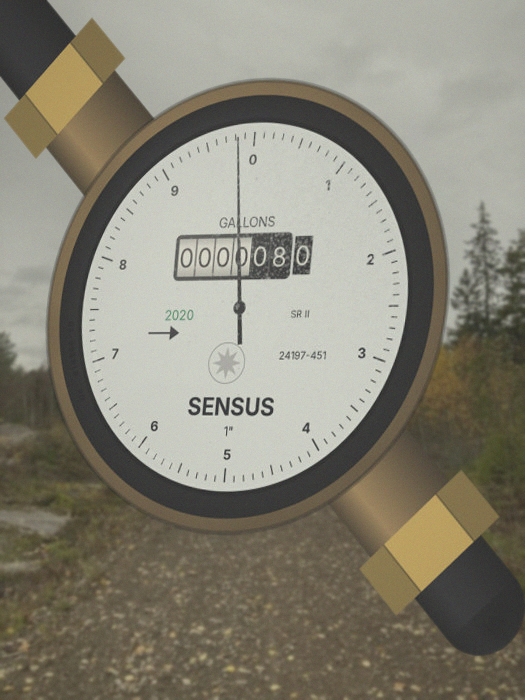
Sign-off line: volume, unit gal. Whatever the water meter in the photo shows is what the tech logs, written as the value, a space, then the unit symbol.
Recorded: 79.8 gal
